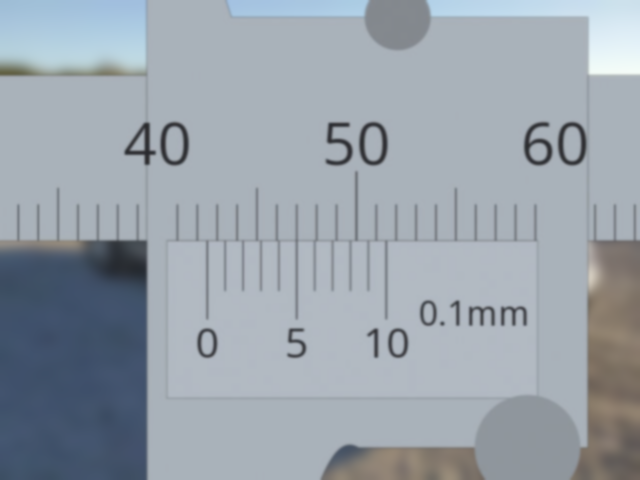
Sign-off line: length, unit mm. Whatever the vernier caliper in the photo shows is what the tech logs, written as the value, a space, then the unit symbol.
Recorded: 42.5 mm
